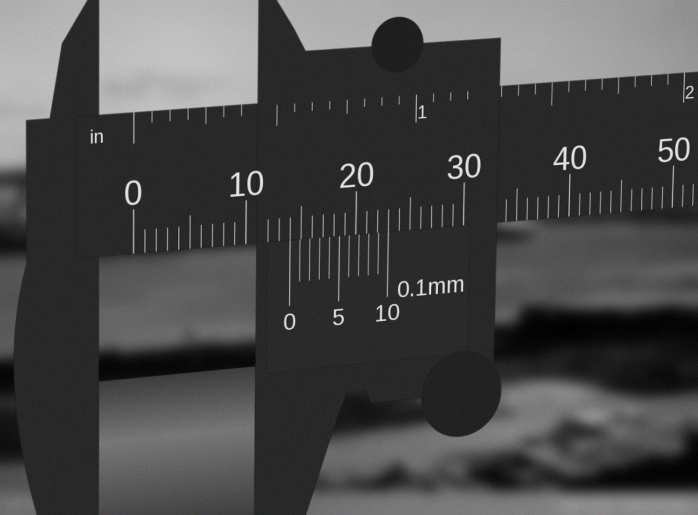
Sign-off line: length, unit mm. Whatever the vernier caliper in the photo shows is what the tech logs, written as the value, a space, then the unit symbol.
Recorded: 14.0 mm
